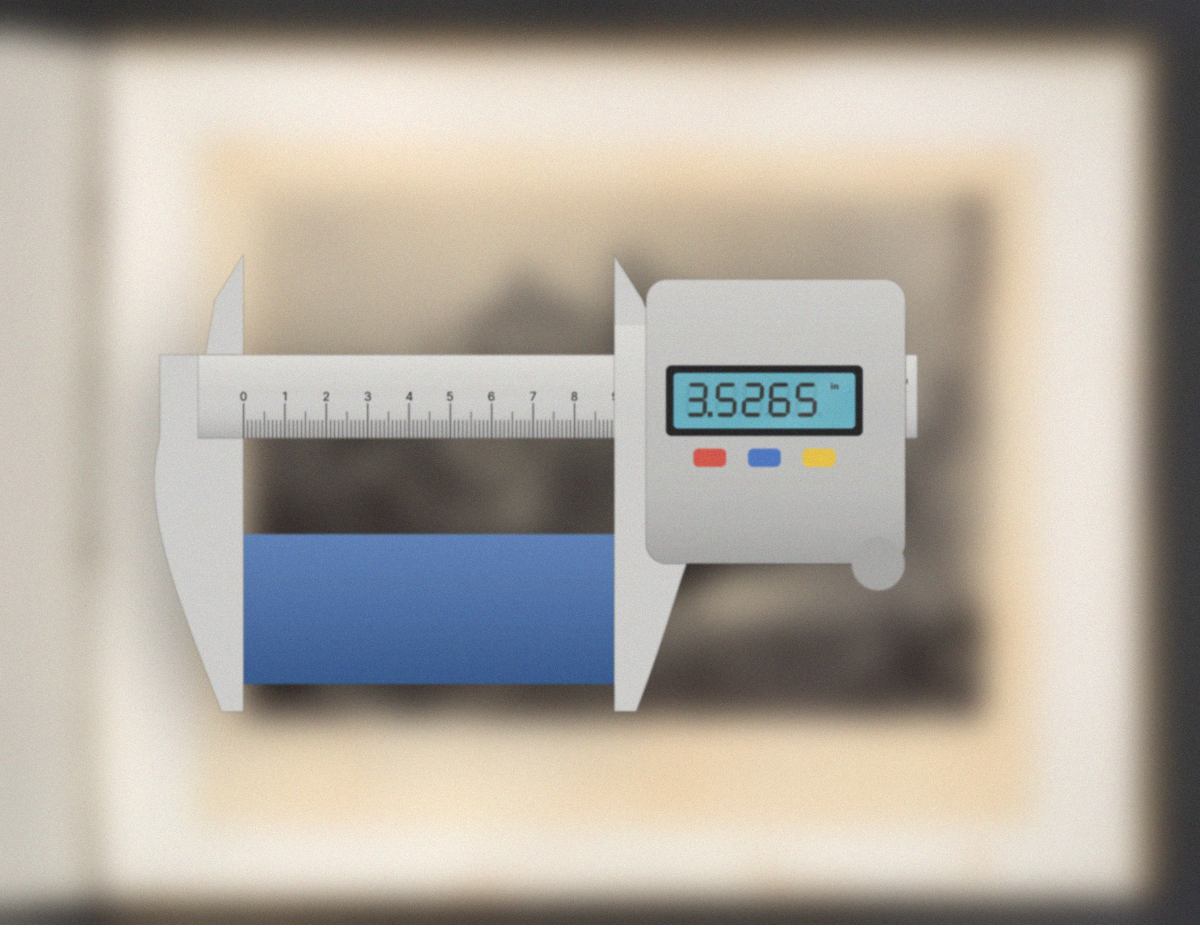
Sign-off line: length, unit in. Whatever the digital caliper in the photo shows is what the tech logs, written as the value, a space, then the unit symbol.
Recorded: 3.5265 in
